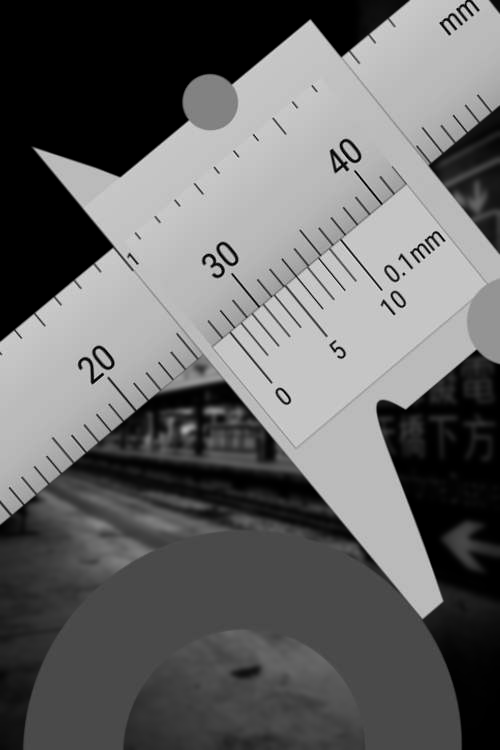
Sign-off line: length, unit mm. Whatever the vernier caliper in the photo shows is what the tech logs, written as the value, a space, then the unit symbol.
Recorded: 27.6 mm
